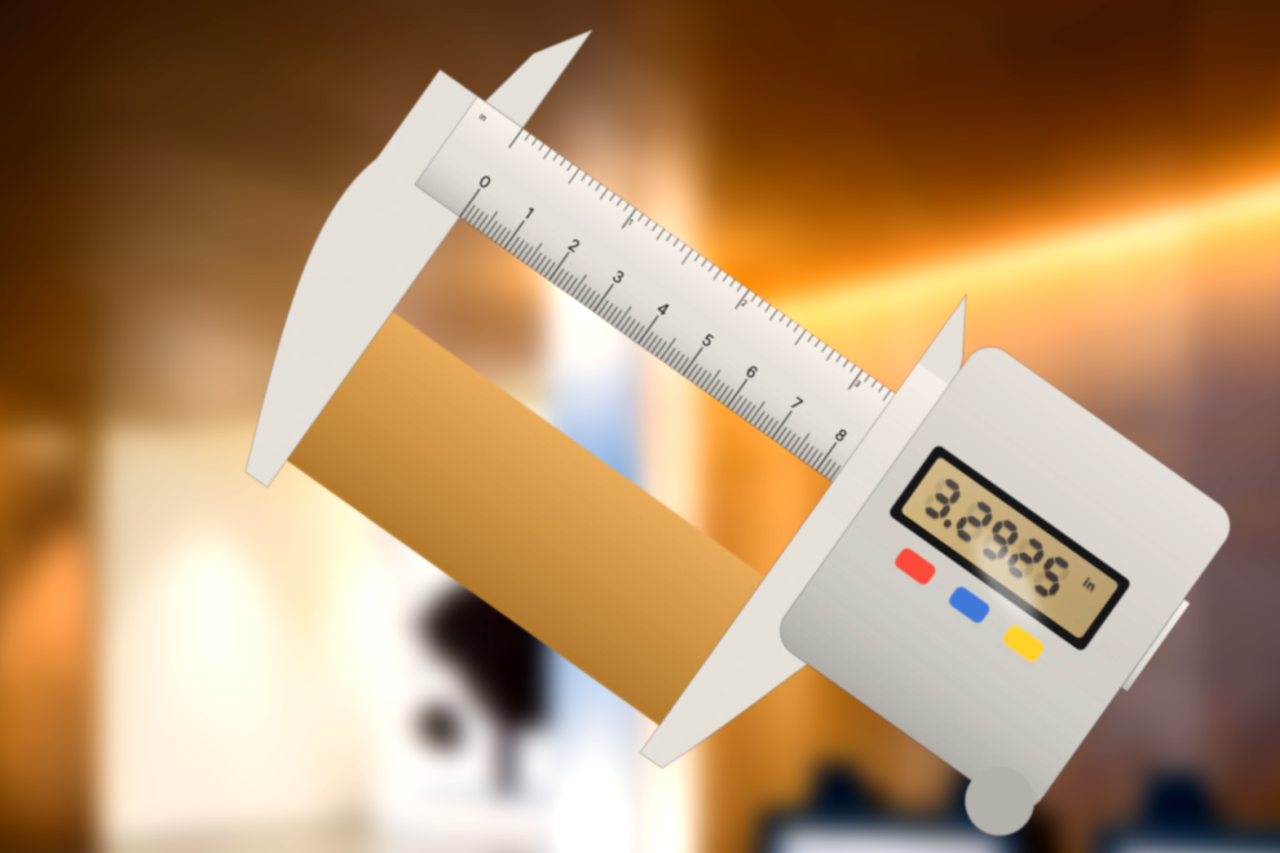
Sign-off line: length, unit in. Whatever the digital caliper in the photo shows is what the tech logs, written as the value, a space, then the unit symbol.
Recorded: 3.2925 in
